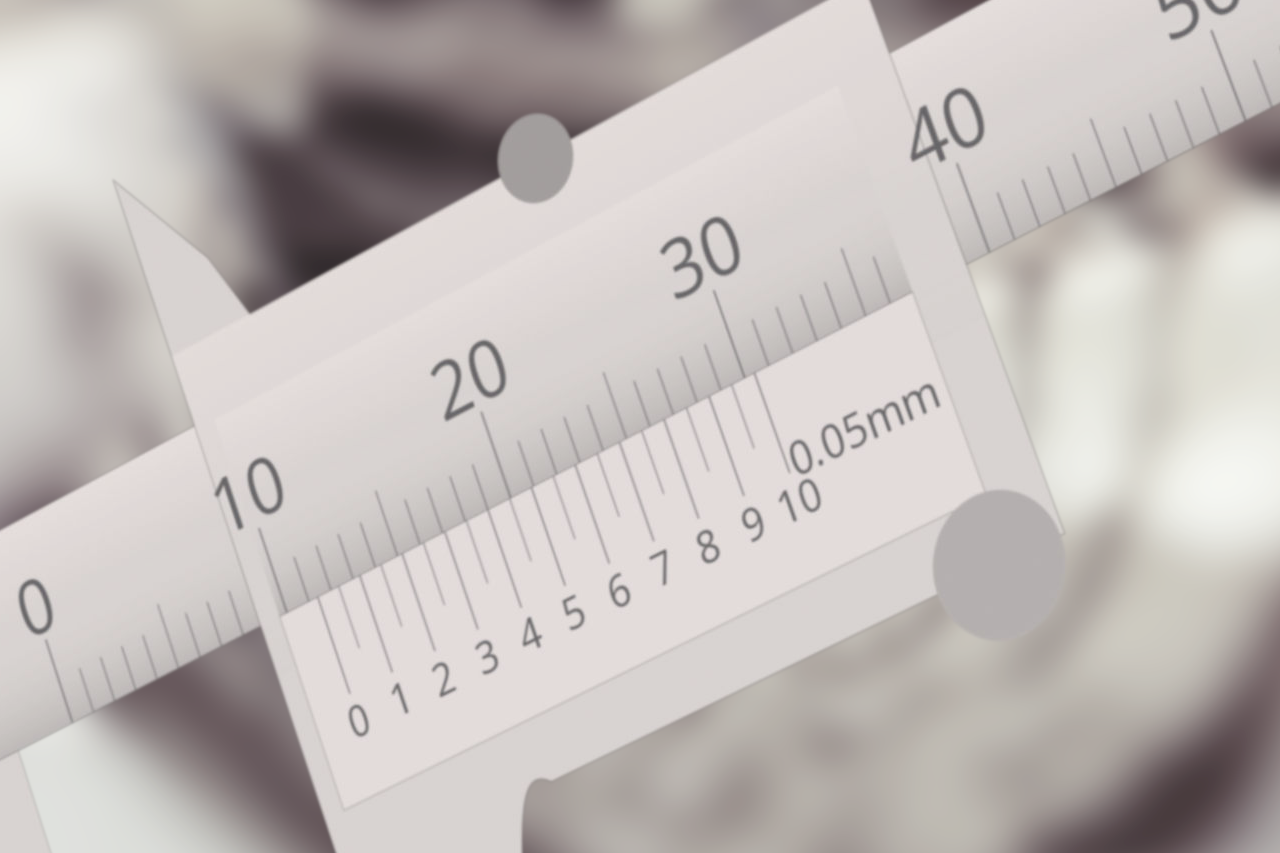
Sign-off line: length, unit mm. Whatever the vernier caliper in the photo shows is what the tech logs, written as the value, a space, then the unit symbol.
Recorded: 11.4 mm
